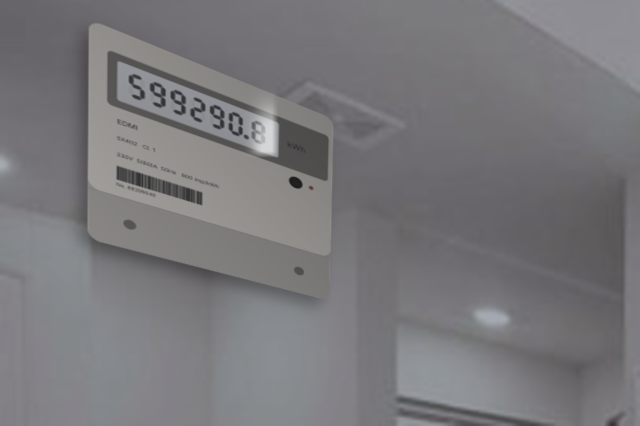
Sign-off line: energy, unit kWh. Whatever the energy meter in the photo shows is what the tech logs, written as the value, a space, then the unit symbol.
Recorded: 599290.8 kWh
